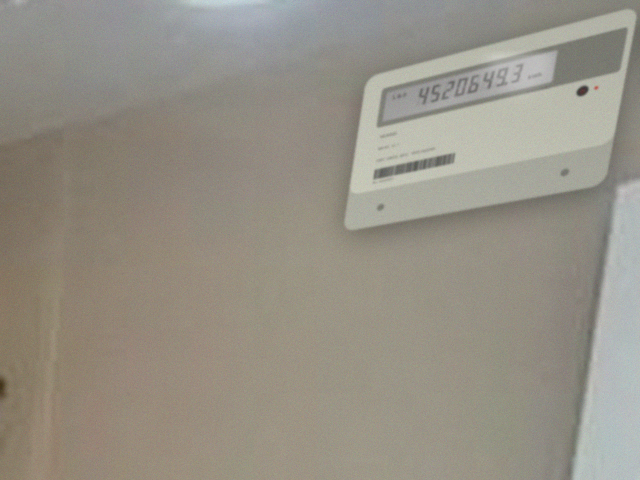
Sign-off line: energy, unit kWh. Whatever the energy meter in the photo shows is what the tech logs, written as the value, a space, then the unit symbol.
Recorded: 4520649.3 kWh
